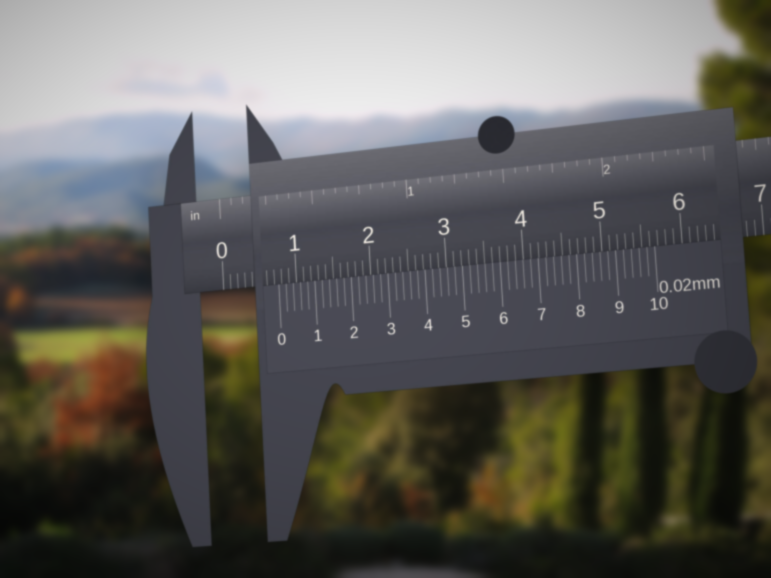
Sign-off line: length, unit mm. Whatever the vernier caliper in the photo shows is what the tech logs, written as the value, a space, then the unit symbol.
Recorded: 7.6 mm
